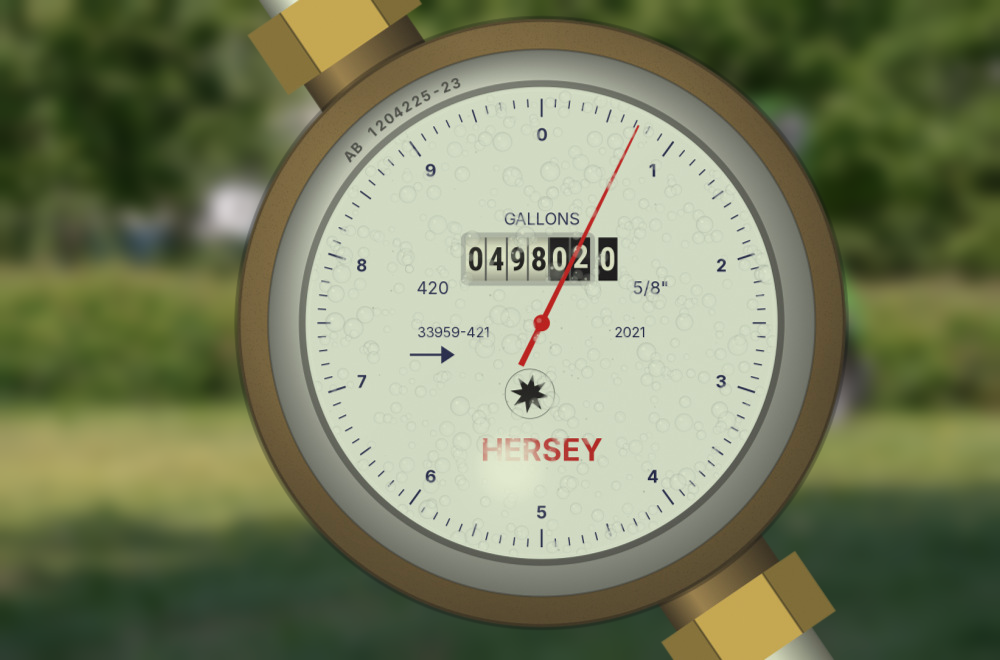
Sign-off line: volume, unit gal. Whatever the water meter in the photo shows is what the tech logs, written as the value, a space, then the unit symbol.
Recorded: 498020.7 gal
